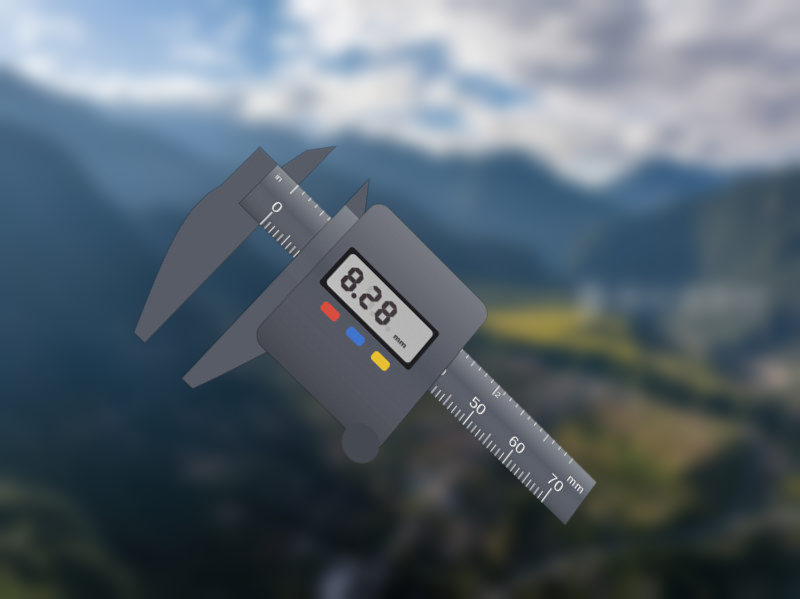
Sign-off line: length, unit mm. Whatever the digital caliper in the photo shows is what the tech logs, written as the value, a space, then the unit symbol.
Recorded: 8.28 mm
